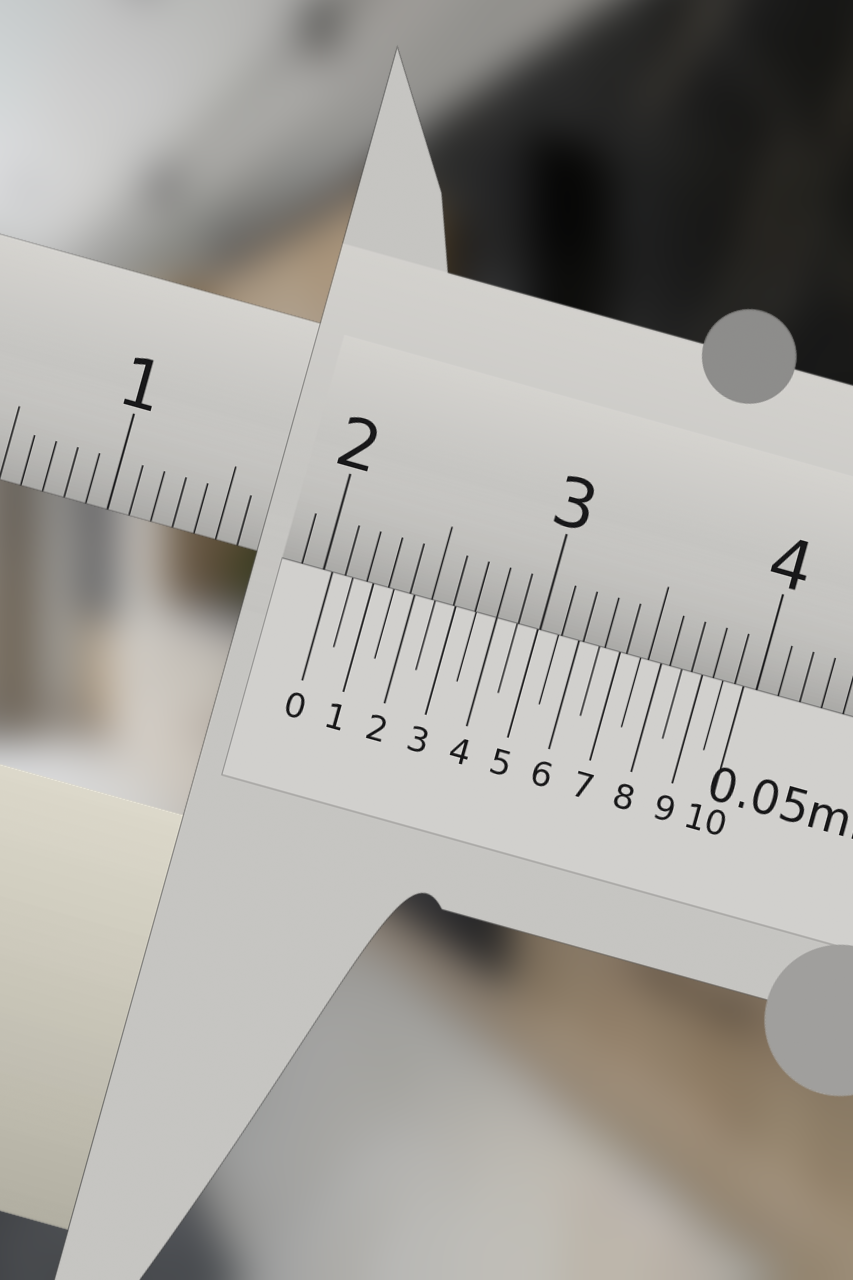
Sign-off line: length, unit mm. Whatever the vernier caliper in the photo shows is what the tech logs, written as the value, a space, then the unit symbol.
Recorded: 20.4 mm
